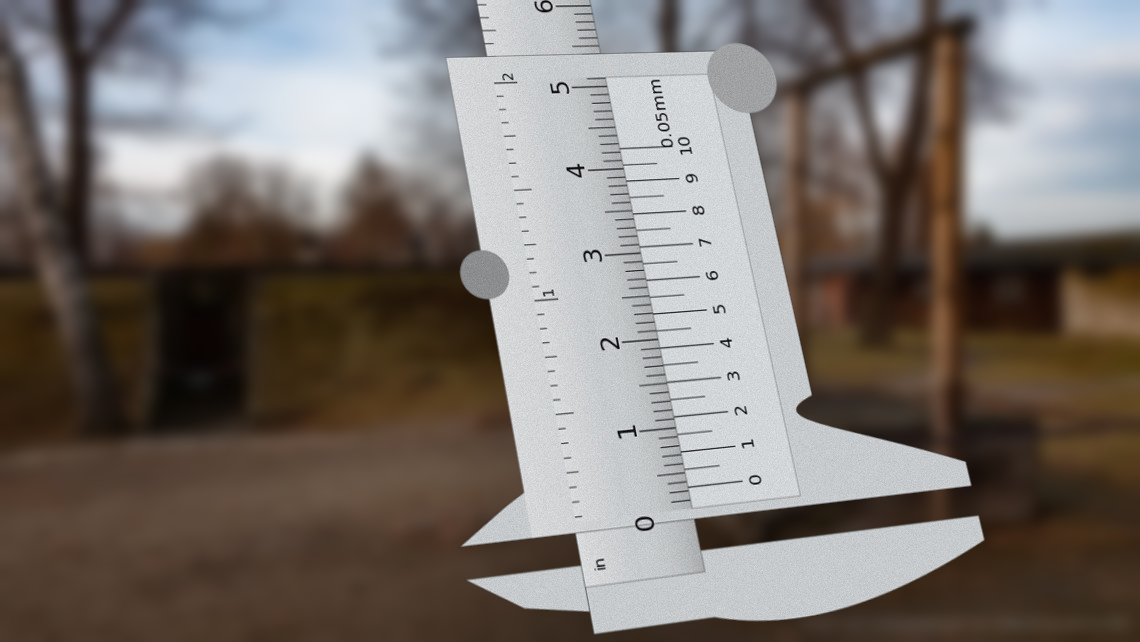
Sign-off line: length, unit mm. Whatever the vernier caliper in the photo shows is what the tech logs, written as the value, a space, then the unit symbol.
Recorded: 3.4 mm
